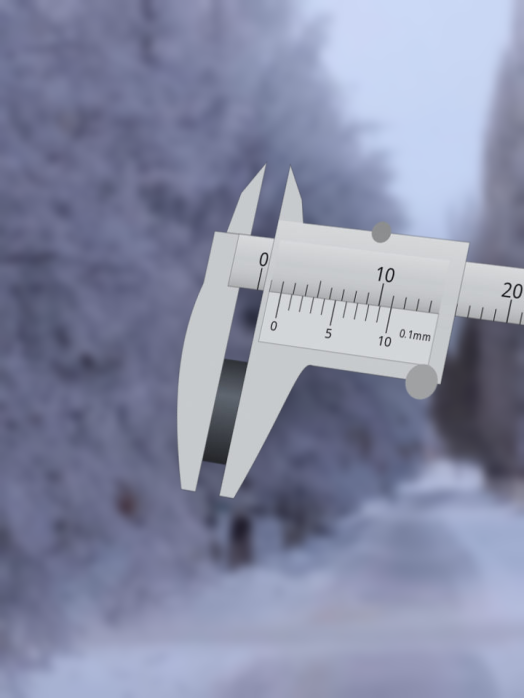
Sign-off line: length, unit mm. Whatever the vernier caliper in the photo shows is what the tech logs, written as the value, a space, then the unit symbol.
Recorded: 2.0 mm
